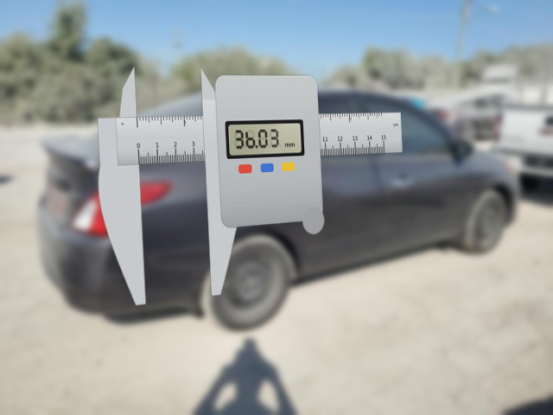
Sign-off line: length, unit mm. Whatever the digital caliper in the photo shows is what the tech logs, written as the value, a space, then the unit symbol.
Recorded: 36.03 mm
